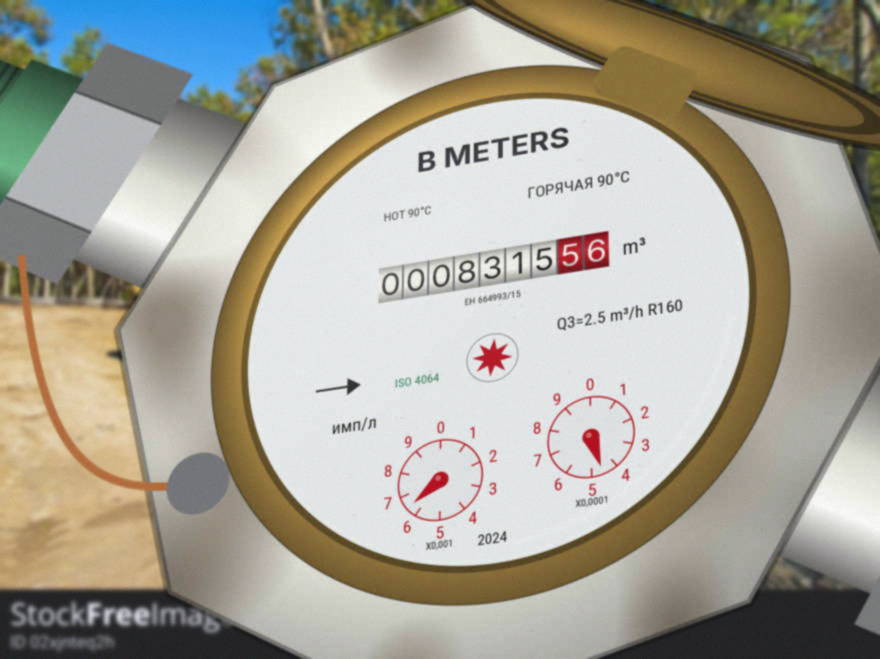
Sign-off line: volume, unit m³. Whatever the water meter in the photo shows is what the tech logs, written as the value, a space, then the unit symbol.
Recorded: 8315.5664 m³
